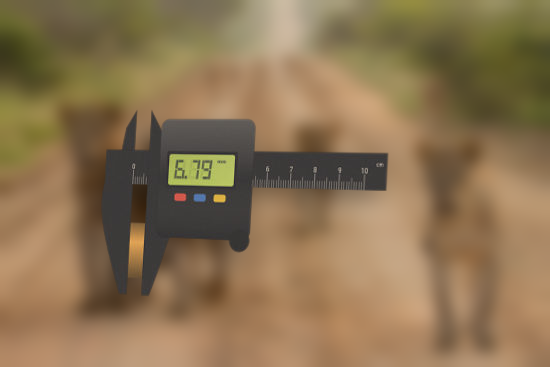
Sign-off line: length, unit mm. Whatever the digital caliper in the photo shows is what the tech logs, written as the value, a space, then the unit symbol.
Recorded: 6.79 mm
